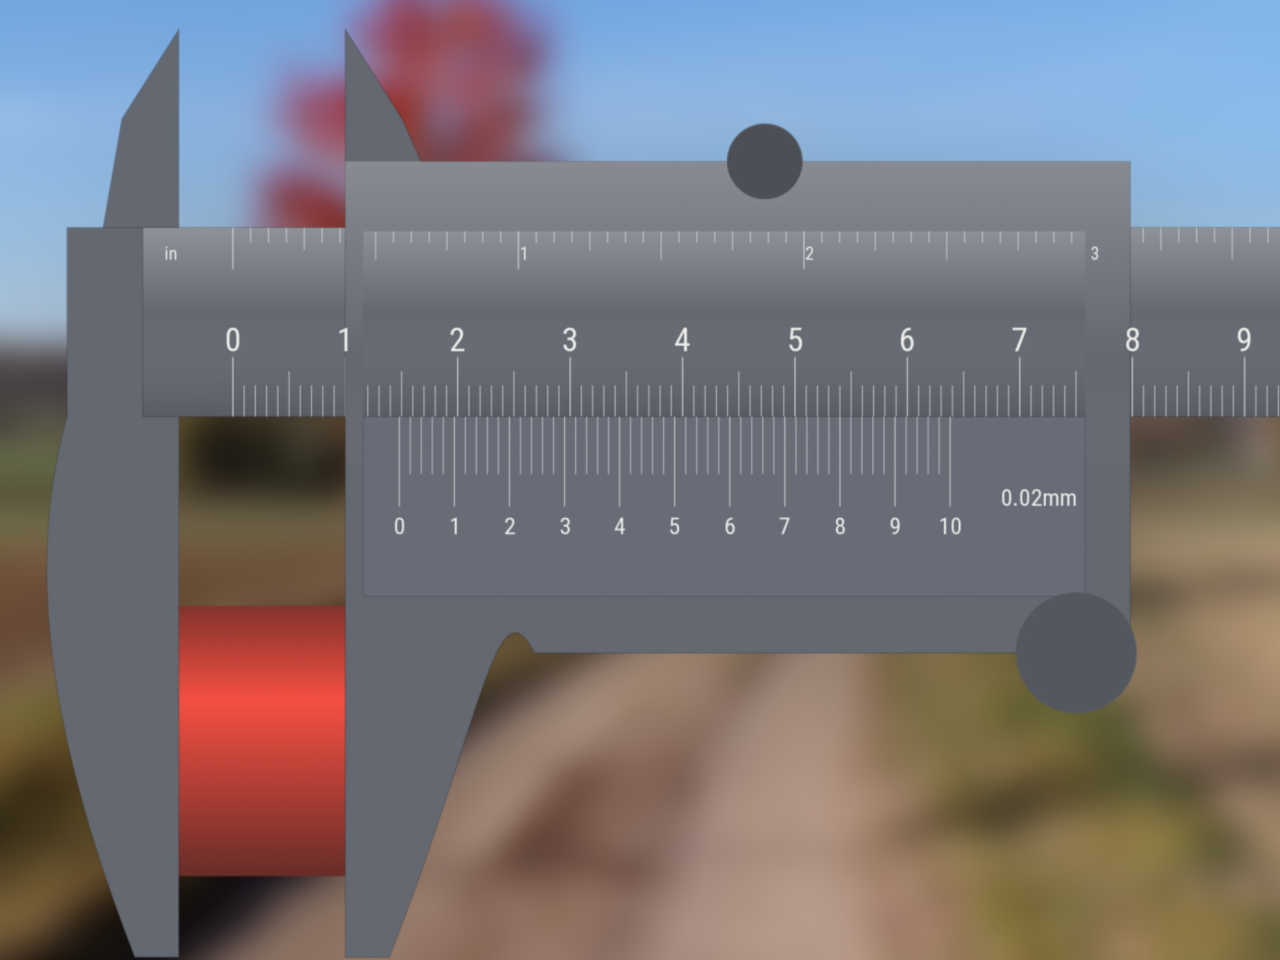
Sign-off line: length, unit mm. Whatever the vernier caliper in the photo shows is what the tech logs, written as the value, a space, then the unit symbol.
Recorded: 14.8 mm
